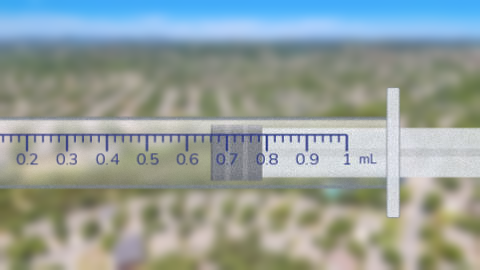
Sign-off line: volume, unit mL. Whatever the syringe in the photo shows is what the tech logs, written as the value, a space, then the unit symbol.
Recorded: 0.66 mL
